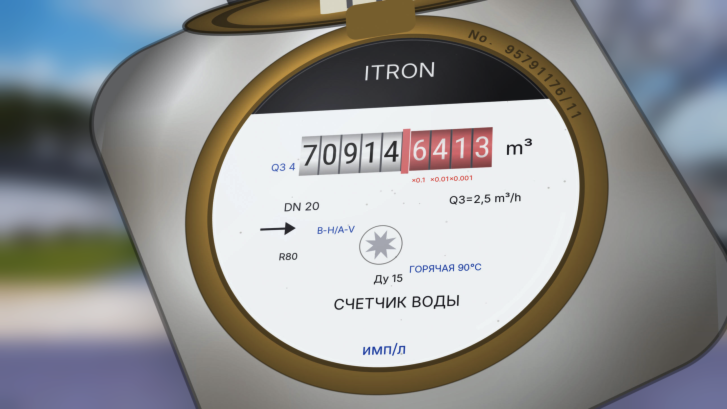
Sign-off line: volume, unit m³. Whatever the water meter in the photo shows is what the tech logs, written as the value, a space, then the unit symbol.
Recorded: 70914.6413 m³
